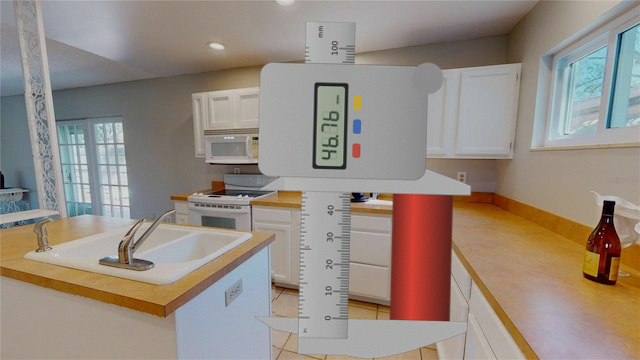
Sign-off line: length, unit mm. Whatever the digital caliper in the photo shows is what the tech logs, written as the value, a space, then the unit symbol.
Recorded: 46.76 mm
